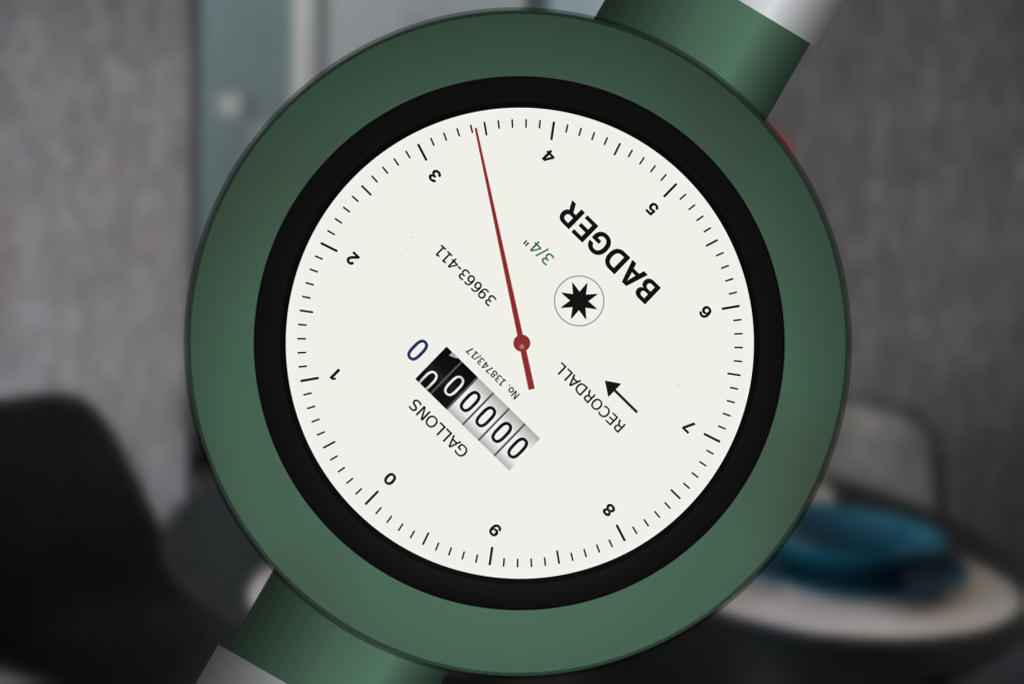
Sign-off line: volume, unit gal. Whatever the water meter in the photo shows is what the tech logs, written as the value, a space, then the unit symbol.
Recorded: 3.4 gal
